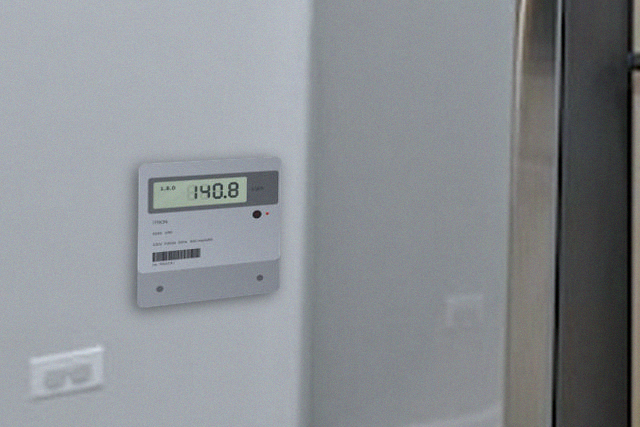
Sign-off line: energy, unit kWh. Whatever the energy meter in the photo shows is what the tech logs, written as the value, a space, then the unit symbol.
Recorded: 140.8 kWh
